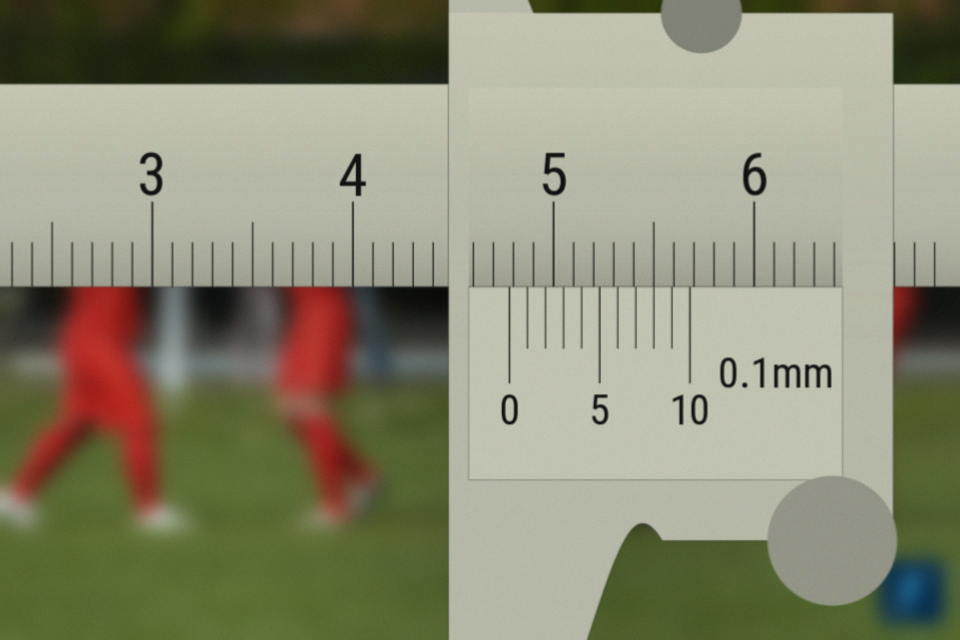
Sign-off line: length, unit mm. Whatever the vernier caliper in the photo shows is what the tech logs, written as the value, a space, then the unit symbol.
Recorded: 47.8 mm
